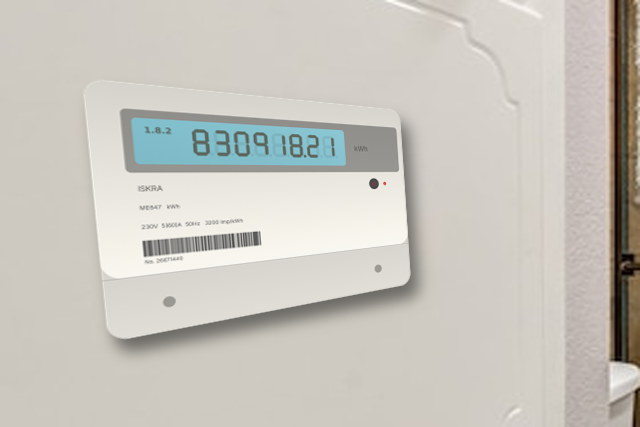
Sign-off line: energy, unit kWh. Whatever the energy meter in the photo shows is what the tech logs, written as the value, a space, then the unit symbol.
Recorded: 830918.21 kWh
